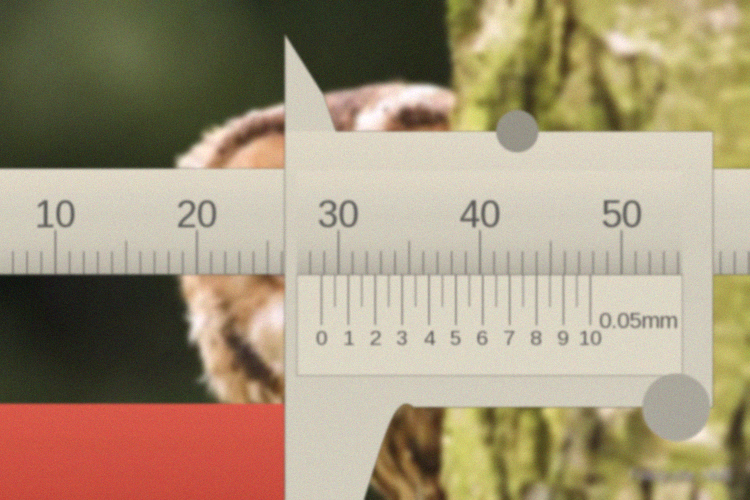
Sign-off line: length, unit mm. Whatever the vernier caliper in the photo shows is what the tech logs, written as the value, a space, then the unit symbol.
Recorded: 28.8 mm
